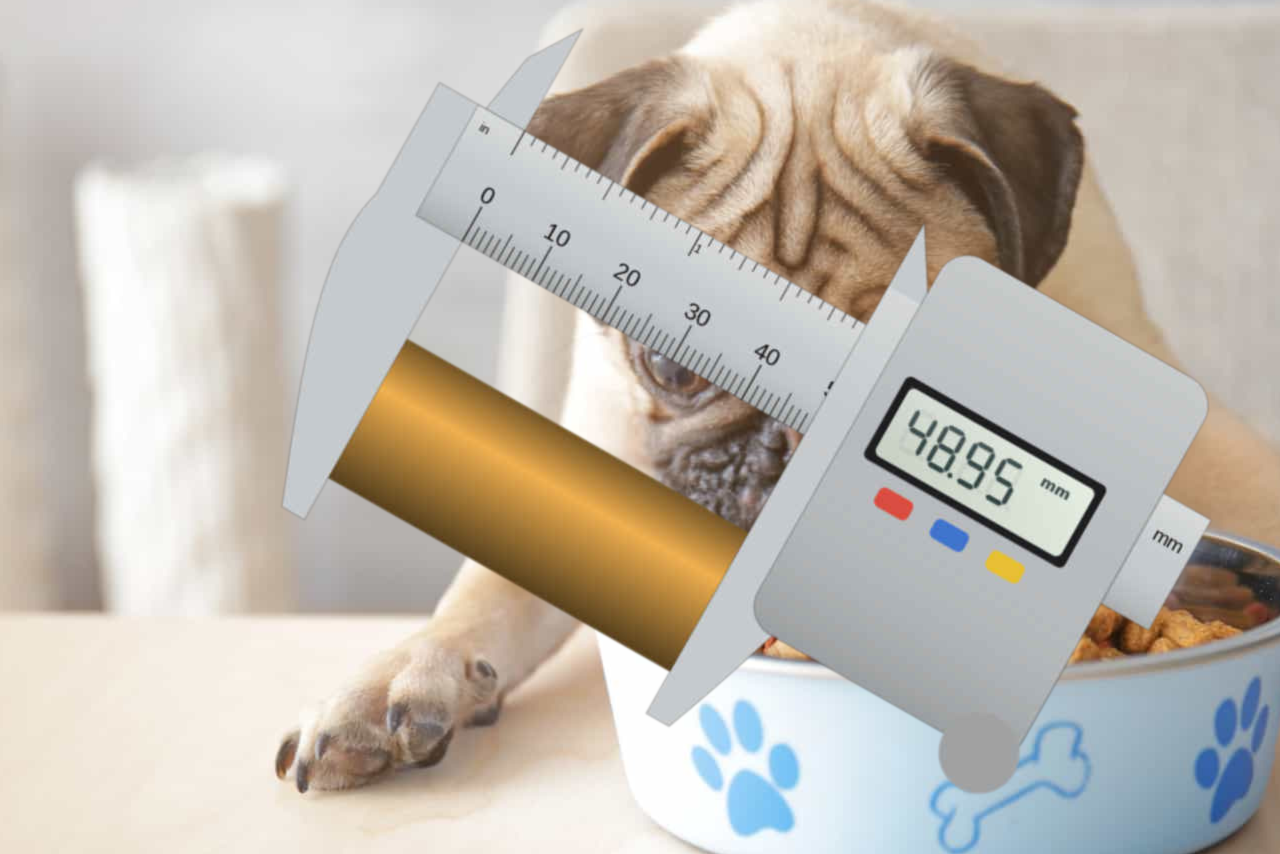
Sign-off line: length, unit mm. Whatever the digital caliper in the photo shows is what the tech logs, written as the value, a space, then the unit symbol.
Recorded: 48.95 mm
